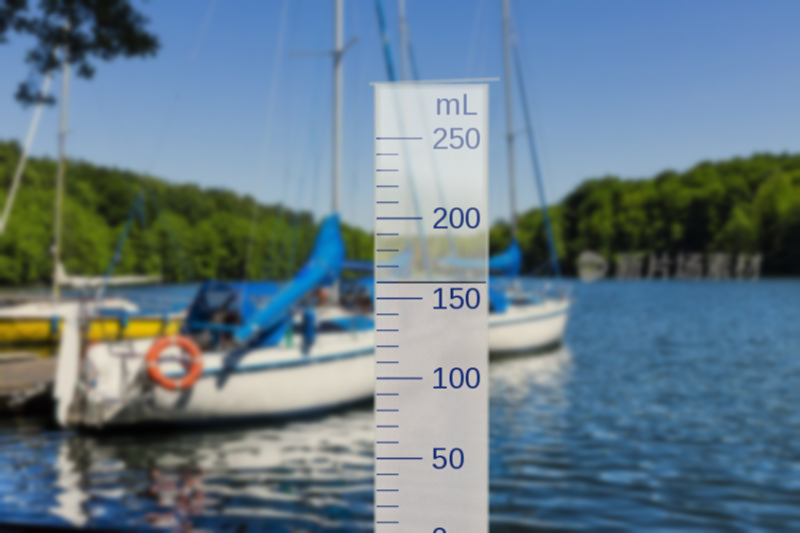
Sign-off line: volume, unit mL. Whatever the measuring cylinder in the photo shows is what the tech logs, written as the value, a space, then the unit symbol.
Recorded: 160 mL
